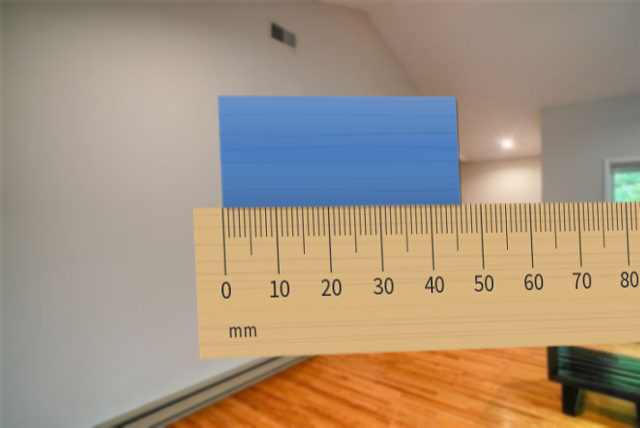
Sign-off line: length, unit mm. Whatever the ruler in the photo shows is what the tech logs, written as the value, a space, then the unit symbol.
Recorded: 46 mm
